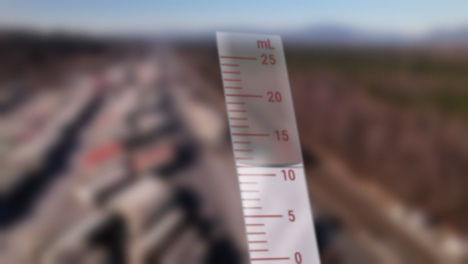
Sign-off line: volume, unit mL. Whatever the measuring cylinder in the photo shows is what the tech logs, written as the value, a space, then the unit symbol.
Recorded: 11 mL
